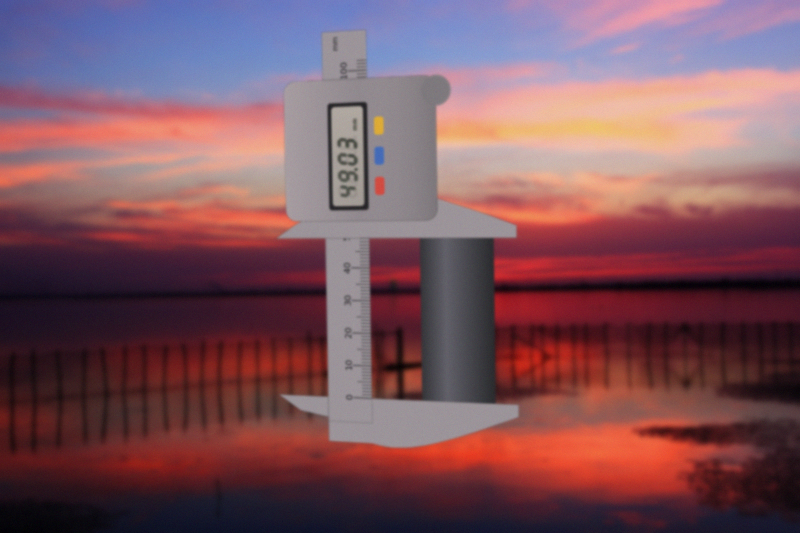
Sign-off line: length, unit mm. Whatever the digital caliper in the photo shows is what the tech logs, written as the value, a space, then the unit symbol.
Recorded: 49.03 mm
